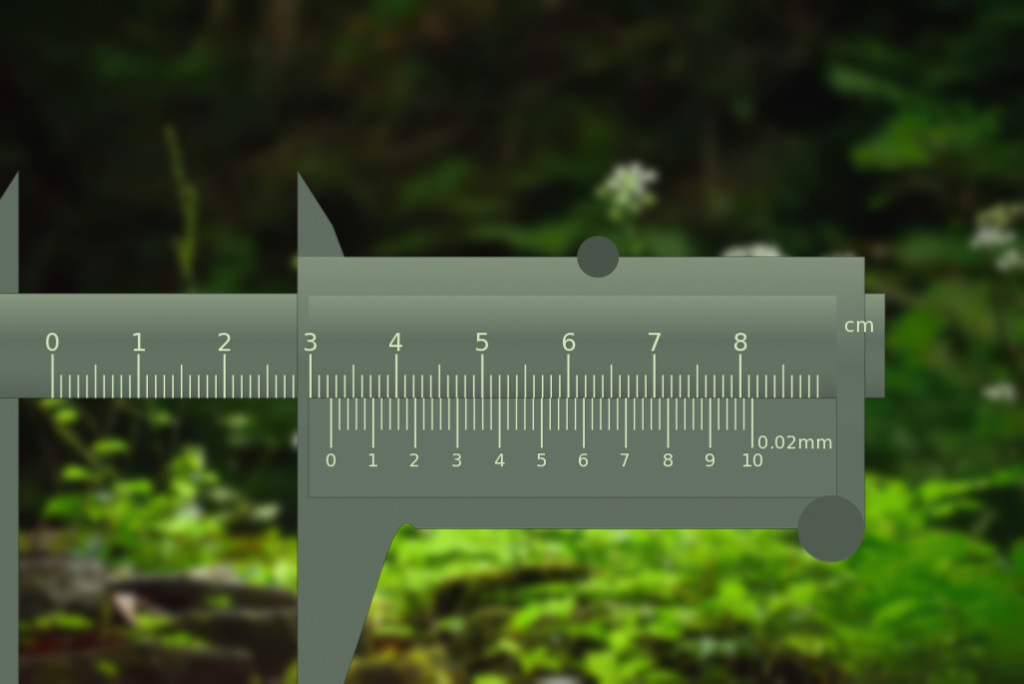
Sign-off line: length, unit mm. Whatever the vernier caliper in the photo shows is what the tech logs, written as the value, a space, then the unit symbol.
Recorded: 32.4 mm
